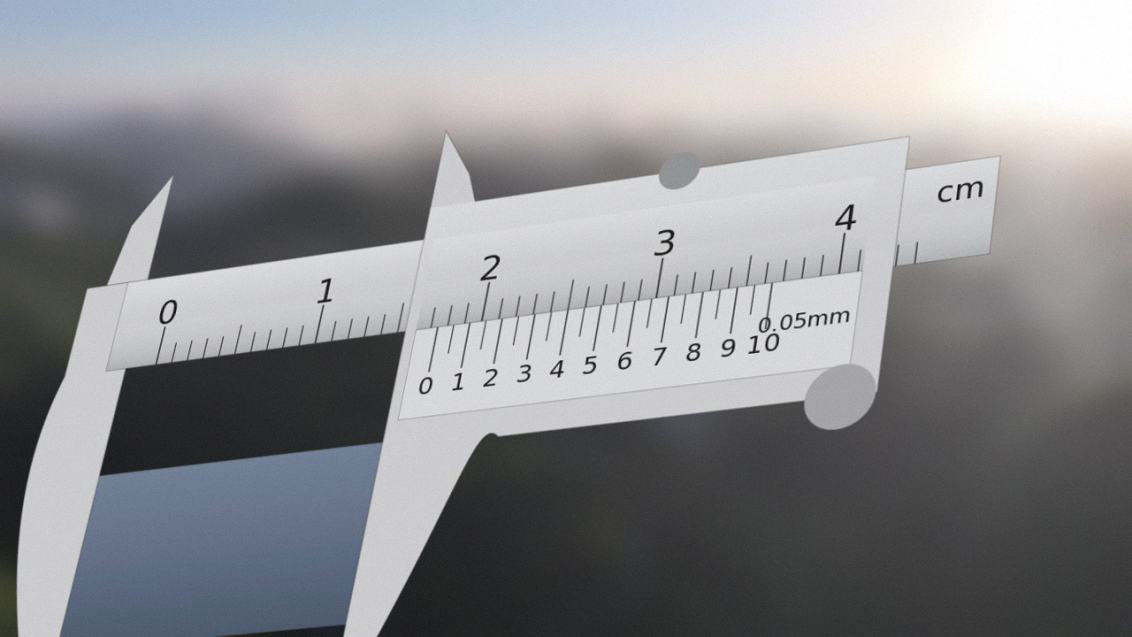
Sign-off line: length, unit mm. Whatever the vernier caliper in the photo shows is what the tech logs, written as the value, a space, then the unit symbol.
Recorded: 17.4 mm
